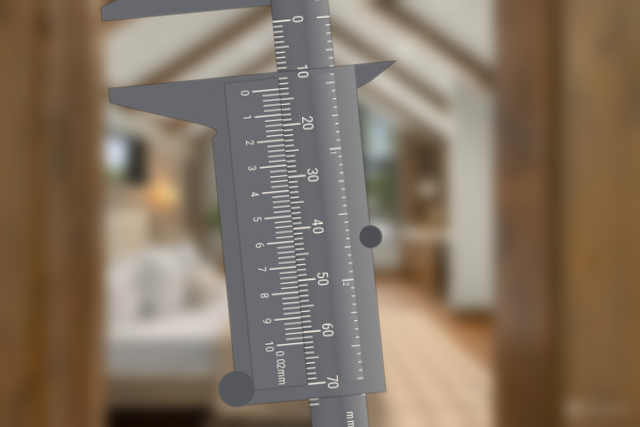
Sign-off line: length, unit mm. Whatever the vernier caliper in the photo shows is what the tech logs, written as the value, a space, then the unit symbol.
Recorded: 13.0 mm
